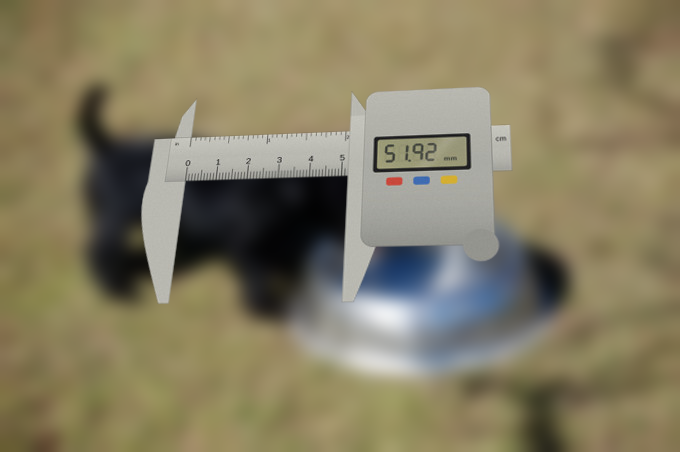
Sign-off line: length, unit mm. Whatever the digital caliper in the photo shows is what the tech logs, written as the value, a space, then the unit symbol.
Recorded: 51.92 mm
